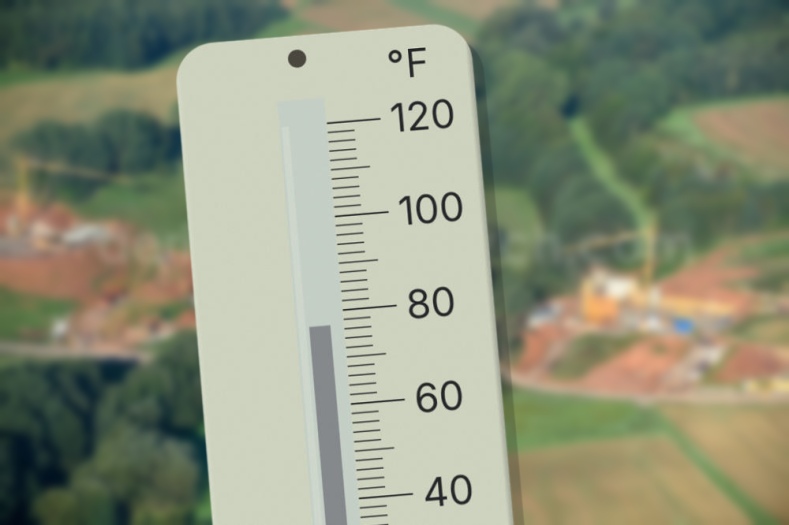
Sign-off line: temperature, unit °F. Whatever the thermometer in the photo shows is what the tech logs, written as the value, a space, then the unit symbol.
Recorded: 77 °F
